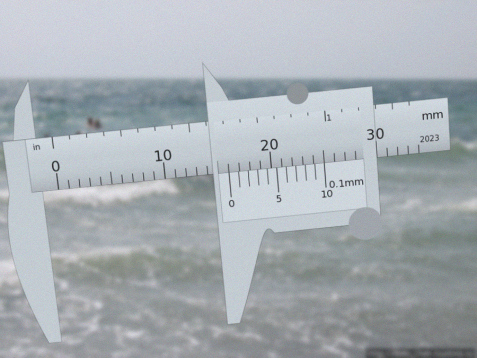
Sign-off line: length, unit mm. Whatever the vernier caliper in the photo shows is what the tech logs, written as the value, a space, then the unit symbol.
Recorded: 16.0 mm
